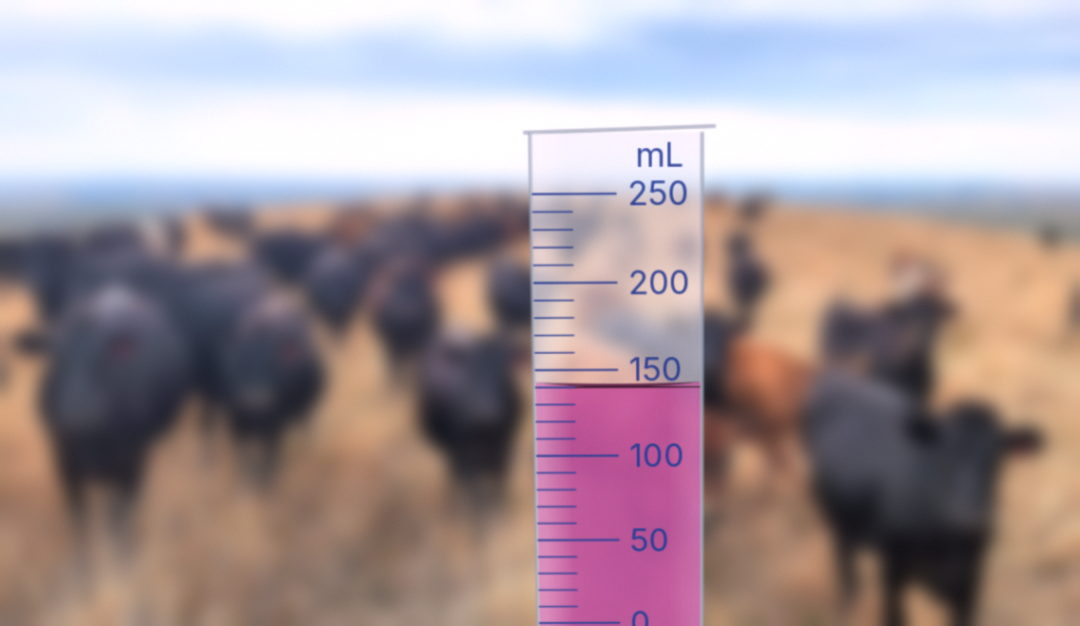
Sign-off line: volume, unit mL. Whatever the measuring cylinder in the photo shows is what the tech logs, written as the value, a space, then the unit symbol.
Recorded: 140 mL
